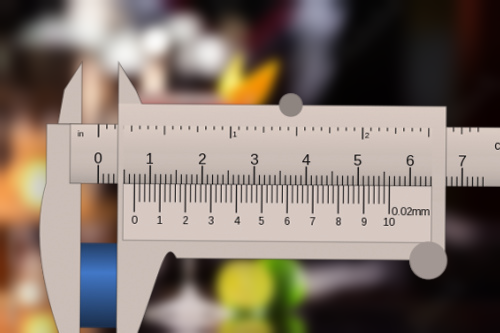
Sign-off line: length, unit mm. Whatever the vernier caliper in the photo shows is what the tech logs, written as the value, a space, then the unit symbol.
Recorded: 7.0 mm
